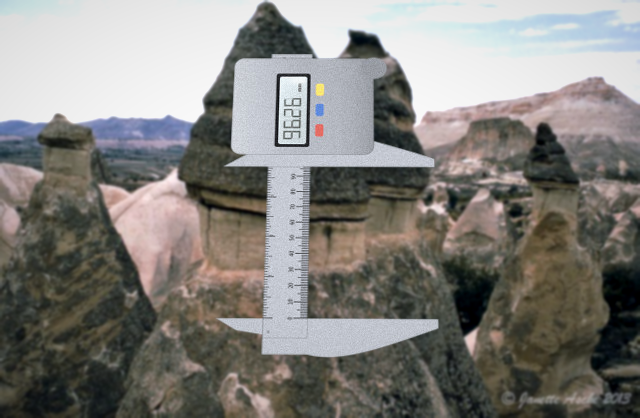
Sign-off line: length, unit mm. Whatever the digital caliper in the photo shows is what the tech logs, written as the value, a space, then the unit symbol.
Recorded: 96.26 mm
